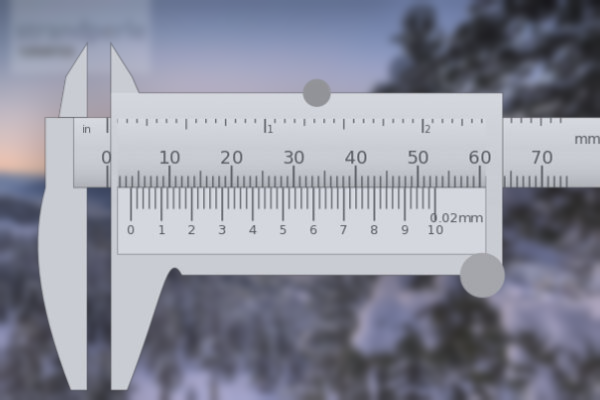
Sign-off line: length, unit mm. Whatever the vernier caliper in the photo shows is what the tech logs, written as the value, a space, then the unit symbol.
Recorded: 3.8 mm
